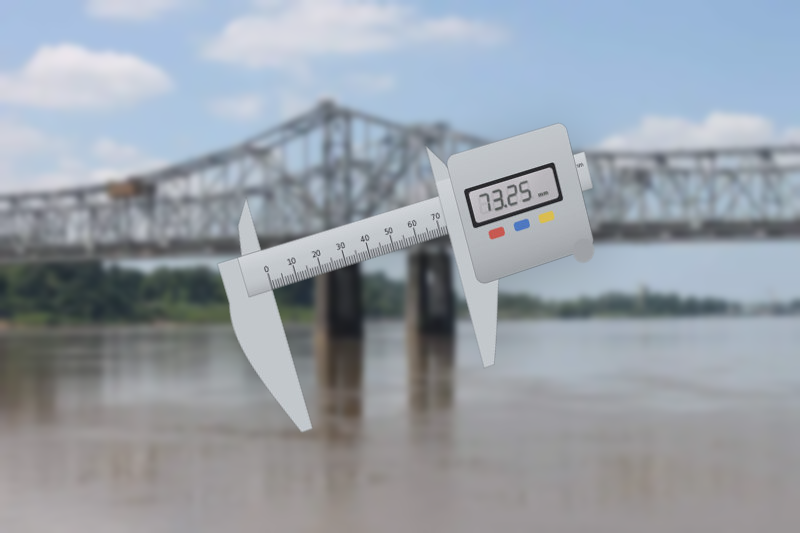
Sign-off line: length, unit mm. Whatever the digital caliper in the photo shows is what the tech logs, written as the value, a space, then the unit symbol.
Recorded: 73.25 mm
